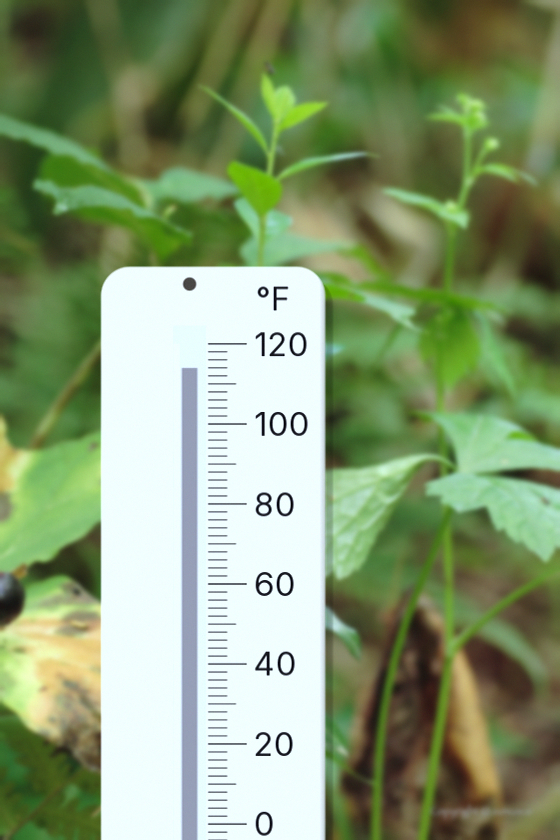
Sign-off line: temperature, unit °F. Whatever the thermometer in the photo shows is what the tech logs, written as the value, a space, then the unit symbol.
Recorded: 114 °F
